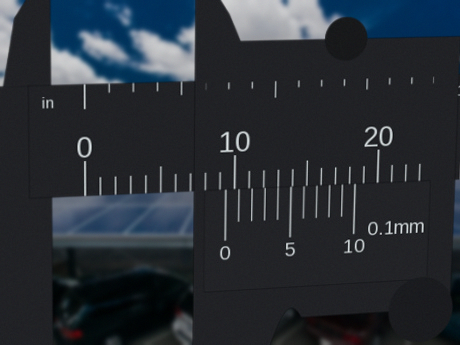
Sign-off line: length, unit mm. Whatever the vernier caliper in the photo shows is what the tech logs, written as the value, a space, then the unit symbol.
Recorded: 9.4 mm
